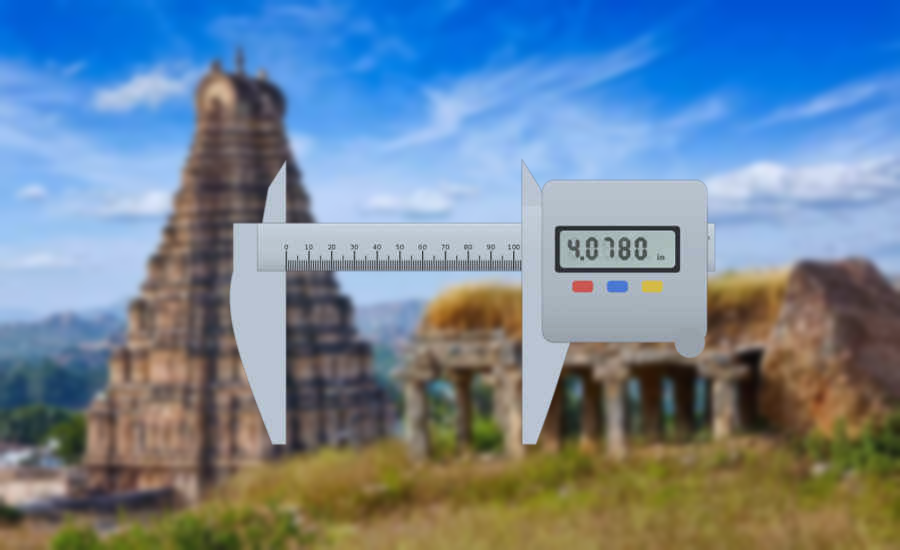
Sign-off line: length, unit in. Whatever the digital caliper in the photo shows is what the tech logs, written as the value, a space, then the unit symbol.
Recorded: 4.0780 in
